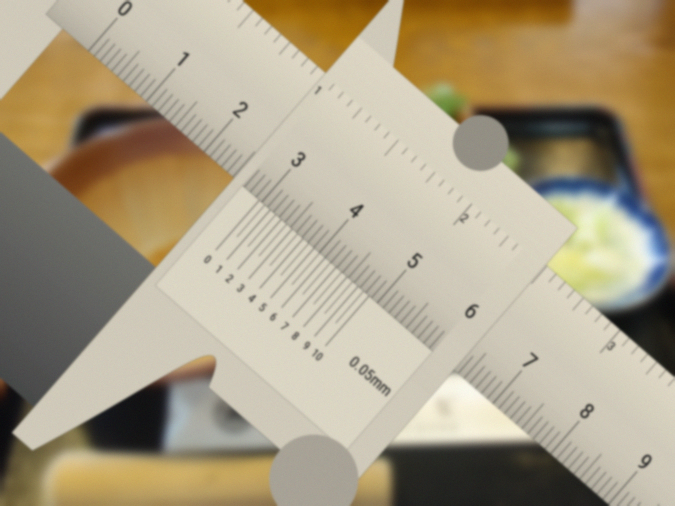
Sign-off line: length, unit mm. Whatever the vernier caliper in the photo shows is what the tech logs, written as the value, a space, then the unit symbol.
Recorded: 29.6 mm
